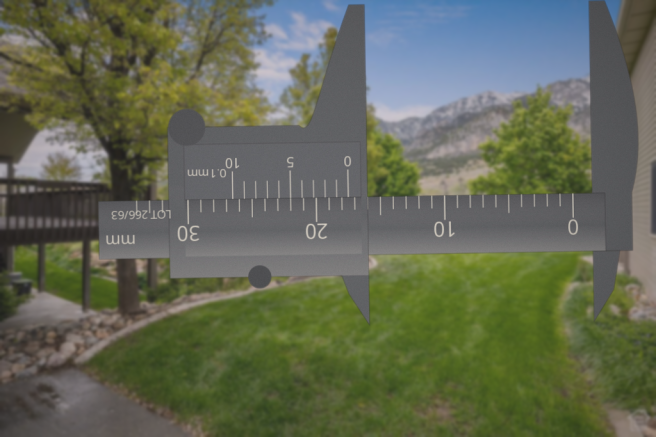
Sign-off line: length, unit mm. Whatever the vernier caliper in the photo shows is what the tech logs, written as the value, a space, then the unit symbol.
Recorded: 17.5 mm
